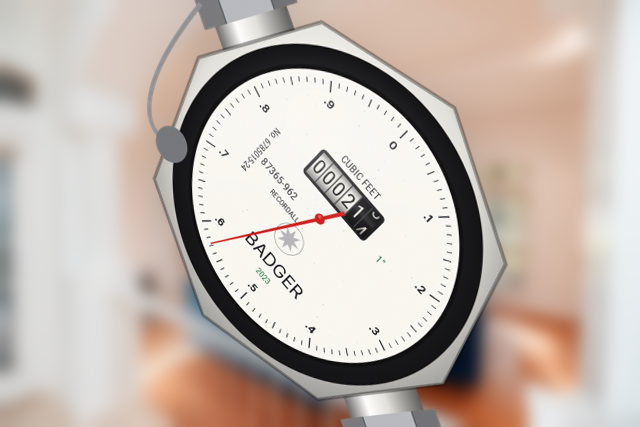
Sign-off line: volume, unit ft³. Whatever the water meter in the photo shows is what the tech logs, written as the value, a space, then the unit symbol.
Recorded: 213.57 ft³
